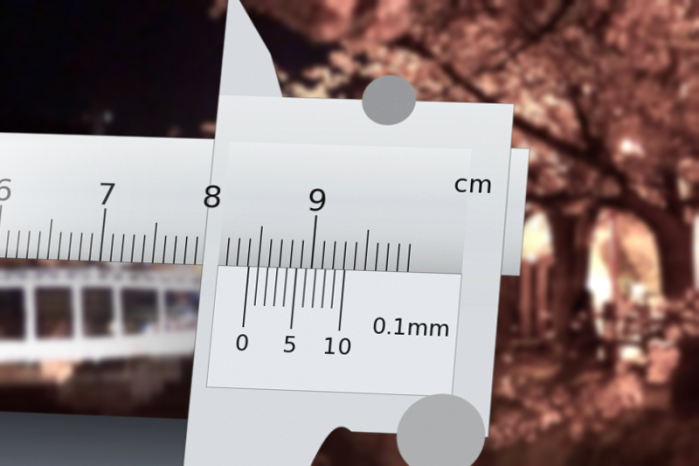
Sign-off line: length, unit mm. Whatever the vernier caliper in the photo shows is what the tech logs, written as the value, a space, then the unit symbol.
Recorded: 84.1 mm
